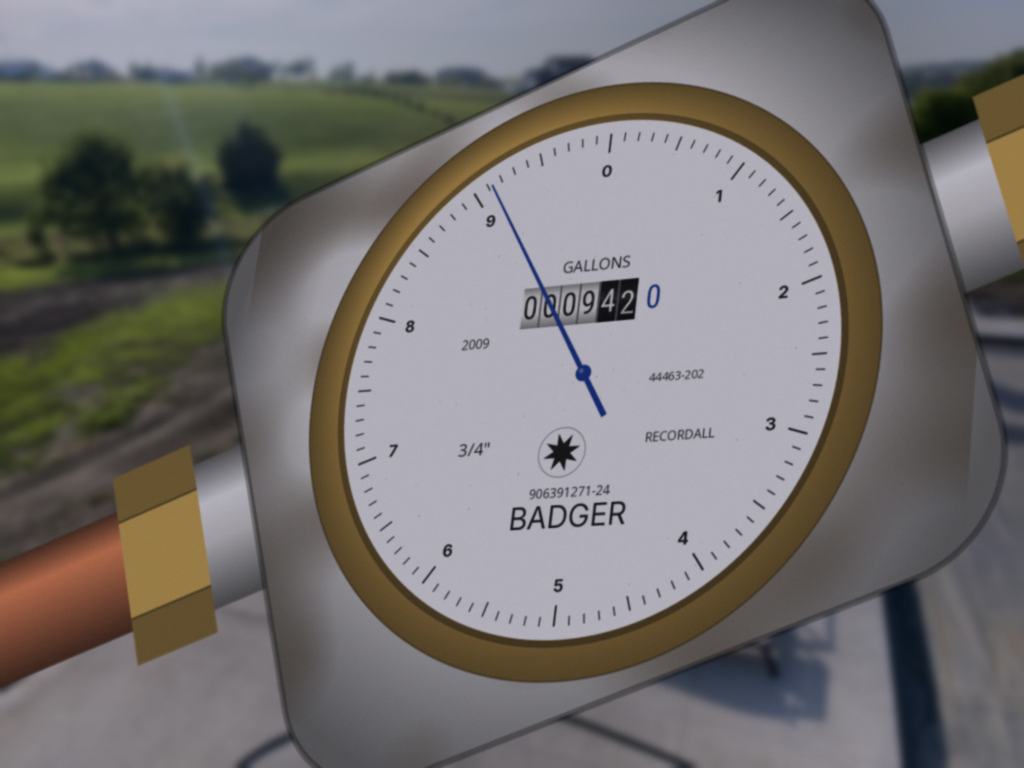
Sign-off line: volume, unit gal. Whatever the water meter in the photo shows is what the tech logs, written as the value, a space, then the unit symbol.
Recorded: 9419.1 gal
